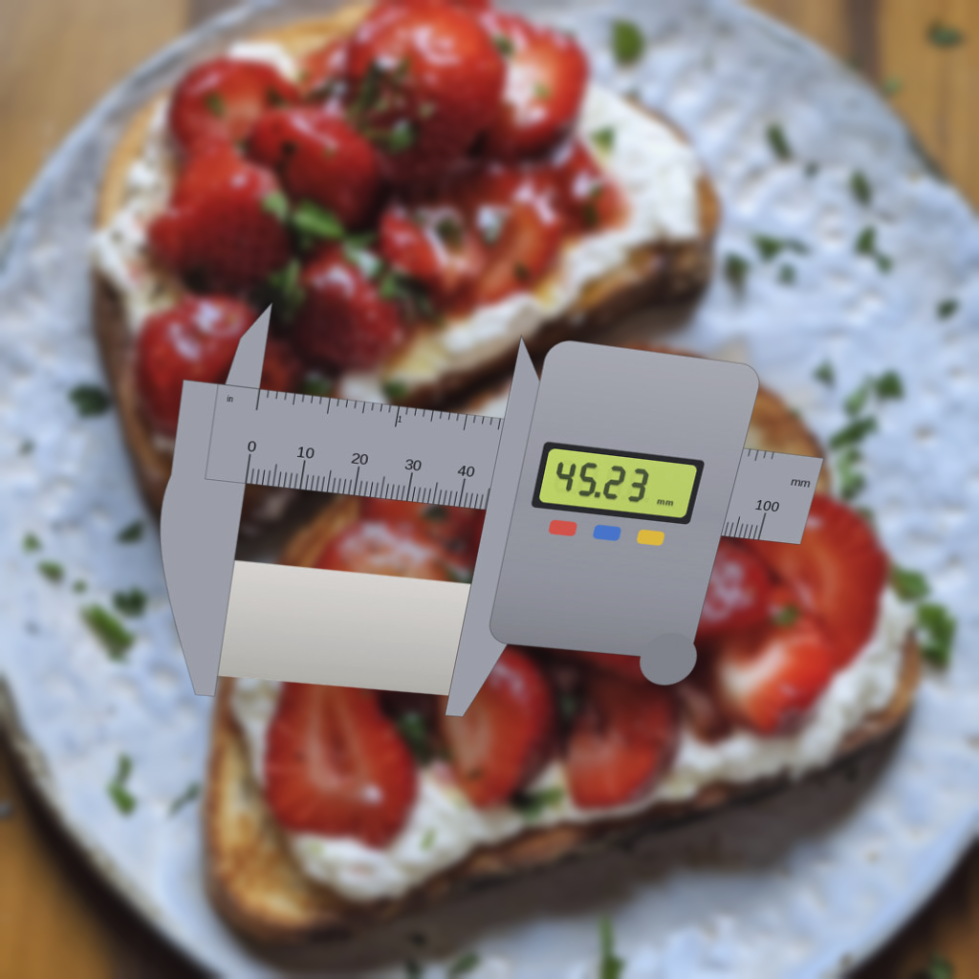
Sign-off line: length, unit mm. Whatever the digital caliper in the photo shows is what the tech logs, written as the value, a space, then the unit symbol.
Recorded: 45.23 mm
